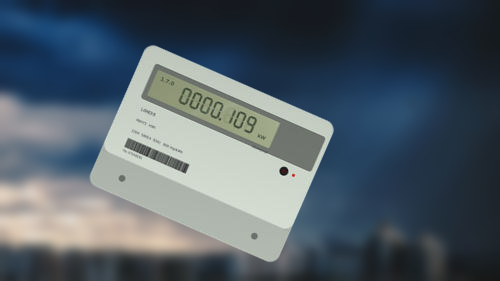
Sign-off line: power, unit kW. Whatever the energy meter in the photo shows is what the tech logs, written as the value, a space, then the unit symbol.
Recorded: 0.109 kW
